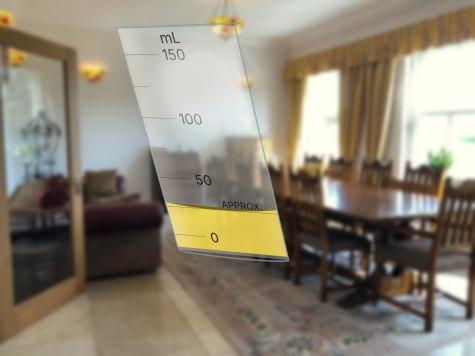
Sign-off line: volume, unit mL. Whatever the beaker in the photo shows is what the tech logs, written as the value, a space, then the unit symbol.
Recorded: 25 mL
